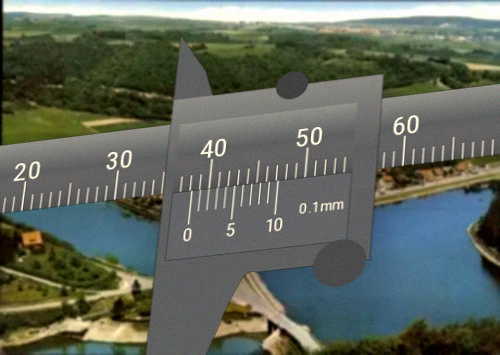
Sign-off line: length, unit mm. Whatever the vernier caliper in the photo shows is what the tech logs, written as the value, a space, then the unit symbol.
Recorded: 38.2 mm
